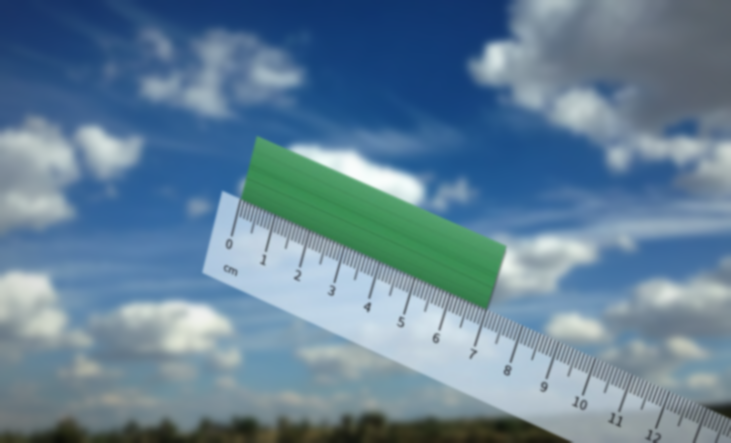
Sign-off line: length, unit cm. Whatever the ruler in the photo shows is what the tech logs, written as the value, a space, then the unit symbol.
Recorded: 7 cm
